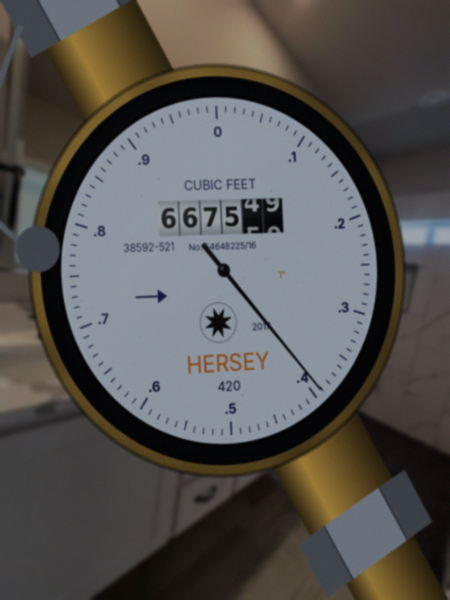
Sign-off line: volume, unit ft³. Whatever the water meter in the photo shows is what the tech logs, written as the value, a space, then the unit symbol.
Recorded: 667549.39 ft³
